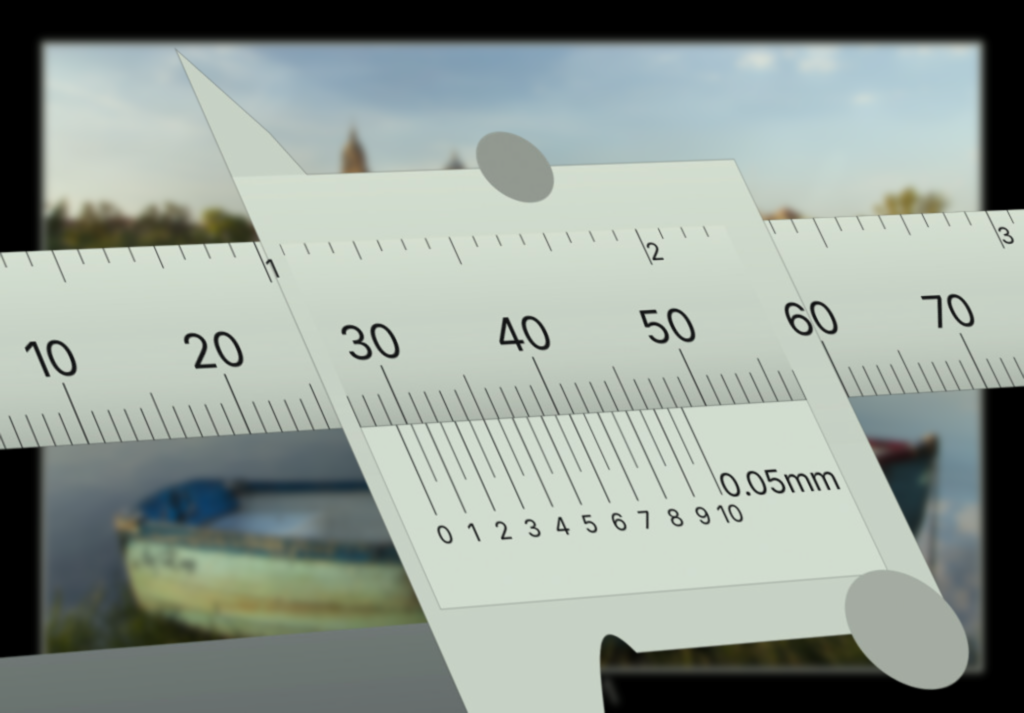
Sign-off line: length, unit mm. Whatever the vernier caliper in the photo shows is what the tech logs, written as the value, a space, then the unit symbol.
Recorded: 29.3 mm
